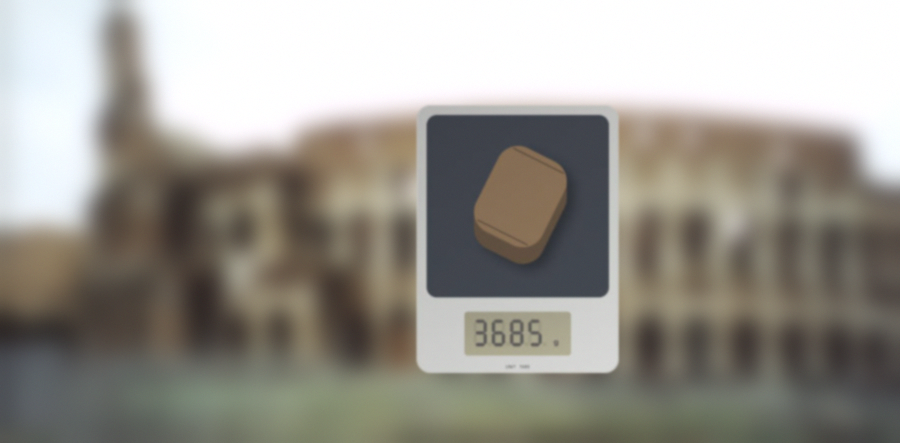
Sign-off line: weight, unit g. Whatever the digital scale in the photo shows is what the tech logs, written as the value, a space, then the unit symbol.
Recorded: 3685 g
